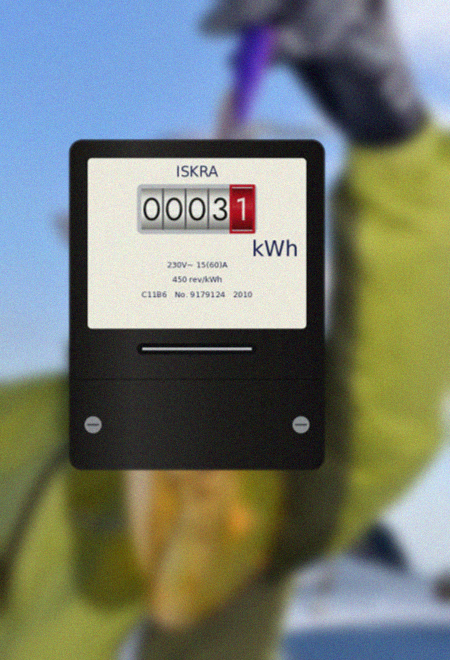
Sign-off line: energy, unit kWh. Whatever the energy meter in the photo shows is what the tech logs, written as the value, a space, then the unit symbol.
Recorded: 3.1 kWh
